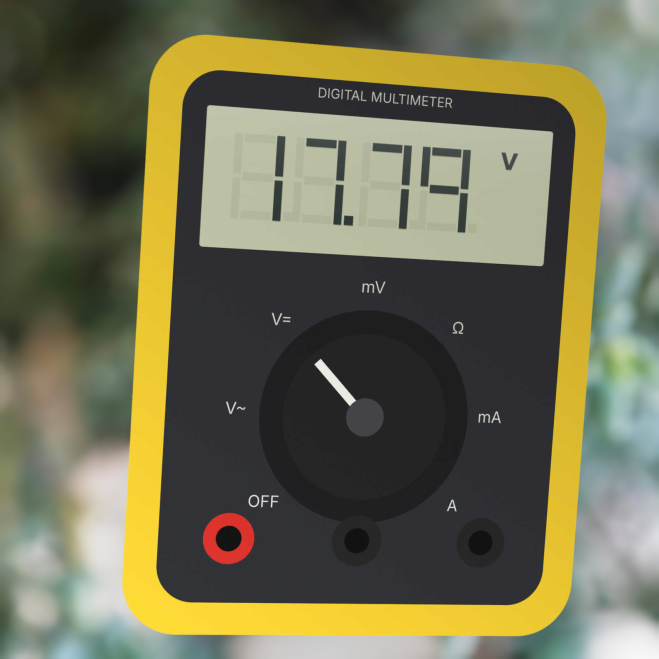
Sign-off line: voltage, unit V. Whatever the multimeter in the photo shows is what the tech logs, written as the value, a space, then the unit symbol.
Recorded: 17.79 V
